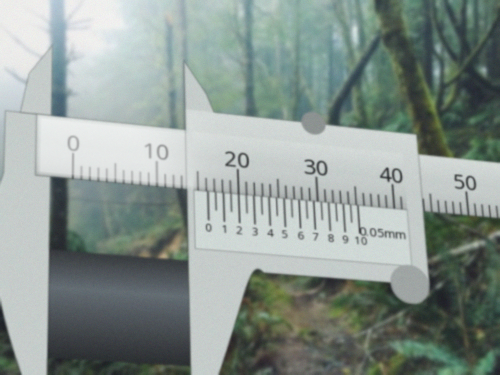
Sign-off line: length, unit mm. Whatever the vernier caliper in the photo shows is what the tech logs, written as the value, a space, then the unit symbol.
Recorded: 16.2 mm
